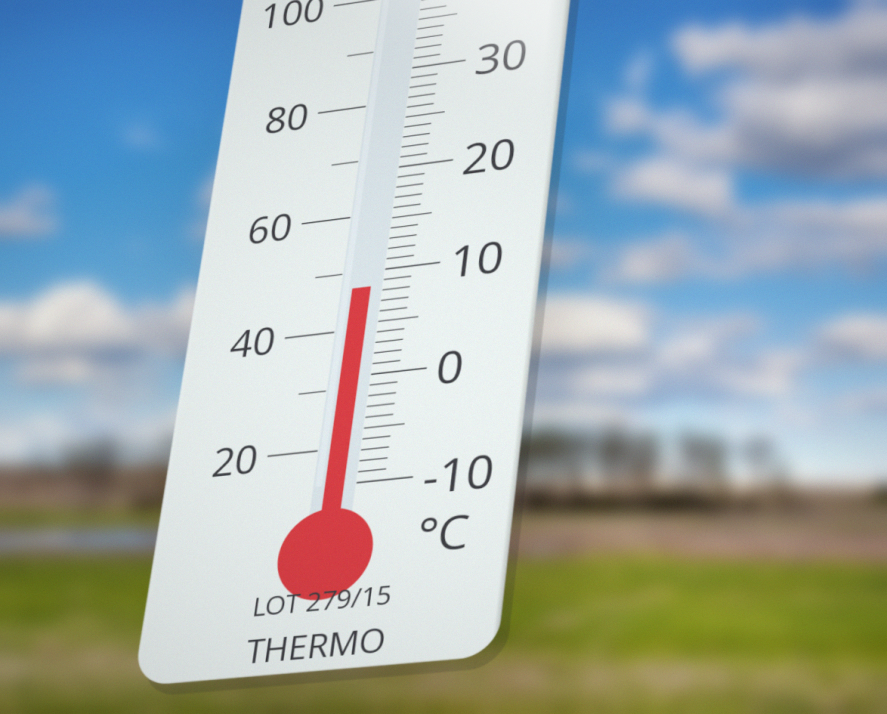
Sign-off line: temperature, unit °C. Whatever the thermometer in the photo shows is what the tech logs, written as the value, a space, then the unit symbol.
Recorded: 8.5 °C
